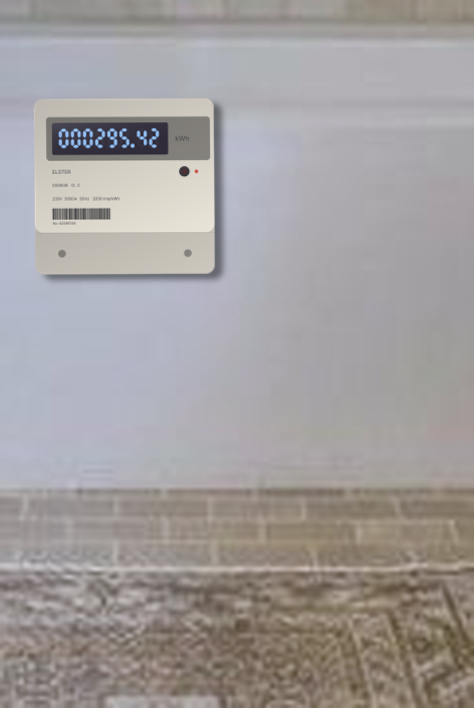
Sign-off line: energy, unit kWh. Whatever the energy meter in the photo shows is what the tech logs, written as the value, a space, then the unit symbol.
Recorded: 295.42 kWh
